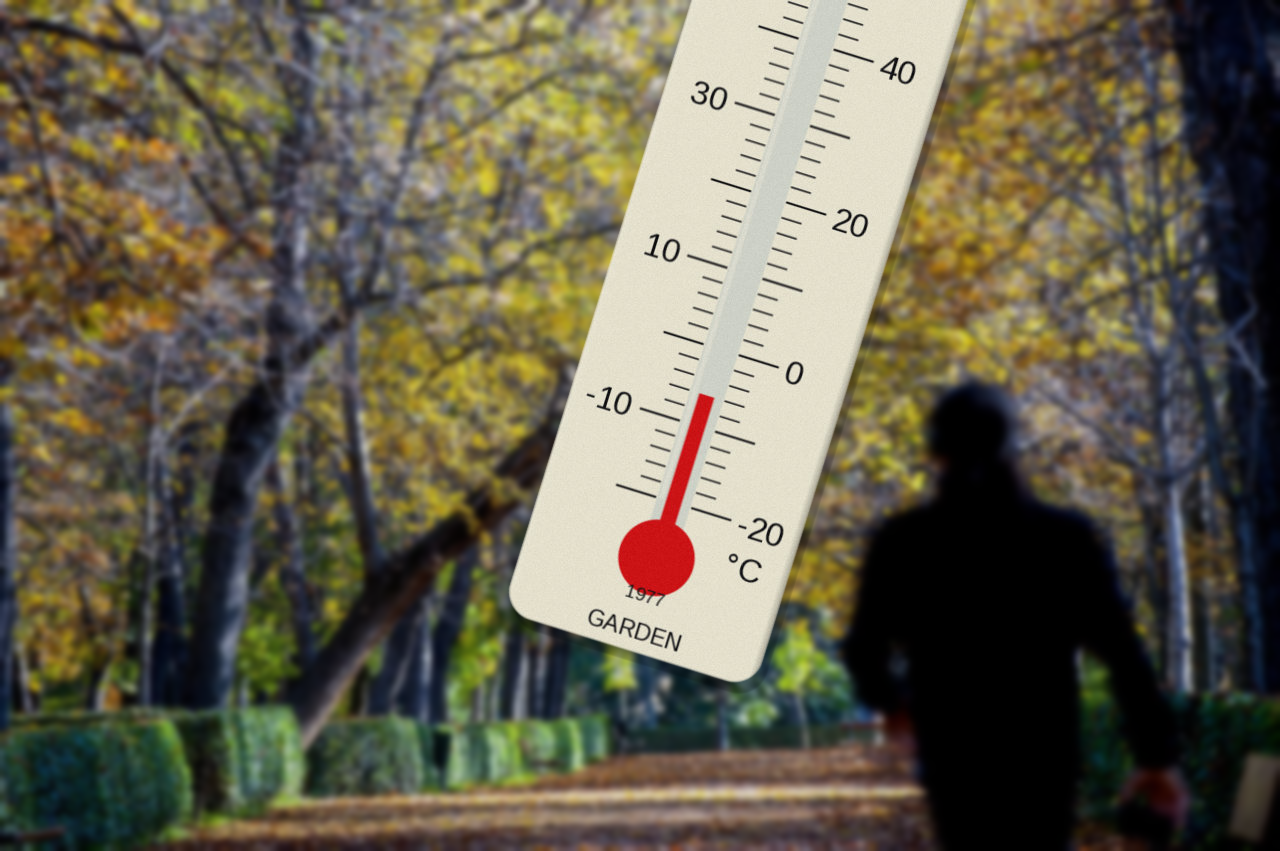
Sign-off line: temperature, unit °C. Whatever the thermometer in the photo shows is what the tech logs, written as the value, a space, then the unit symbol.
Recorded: -6 °C
